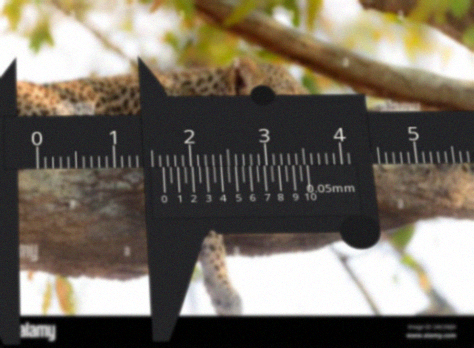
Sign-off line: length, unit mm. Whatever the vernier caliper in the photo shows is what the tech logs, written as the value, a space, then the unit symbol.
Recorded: 16.4 mm
